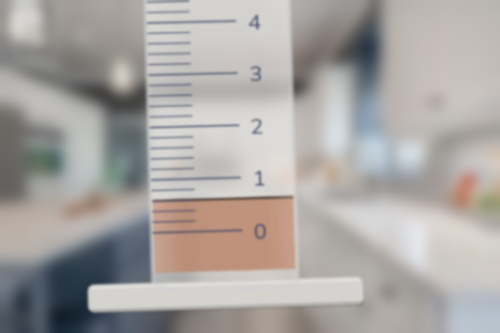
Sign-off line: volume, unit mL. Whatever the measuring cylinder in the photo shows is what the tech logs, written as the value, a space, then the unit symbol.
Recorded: 0.6 mL
